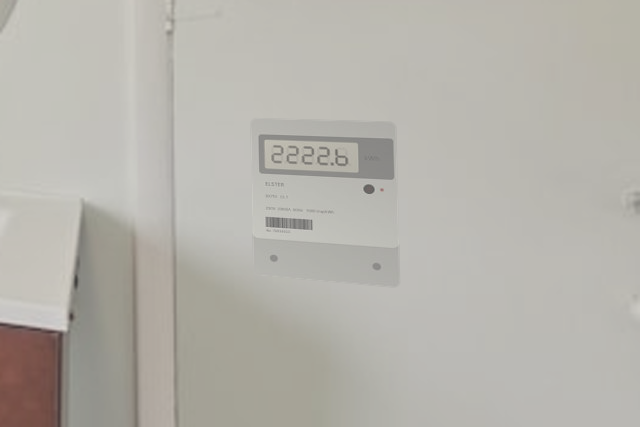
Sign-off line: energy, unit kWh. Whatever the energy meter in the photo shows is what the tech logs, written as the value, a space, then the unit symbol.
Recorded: 2222.6 kWh
